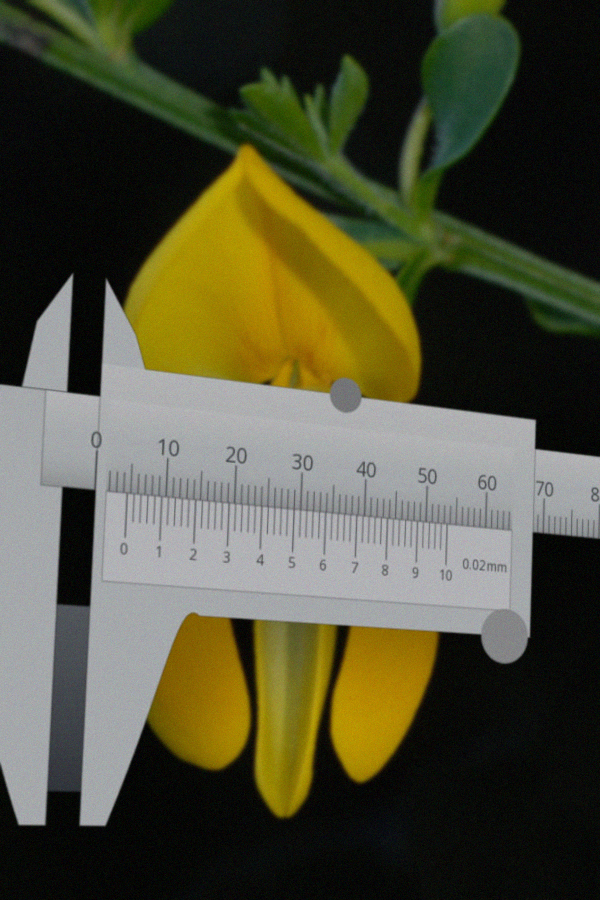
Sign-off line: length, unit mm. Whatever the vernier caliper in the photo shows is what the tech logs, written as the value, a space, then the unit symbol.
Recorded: 4.5 mm
